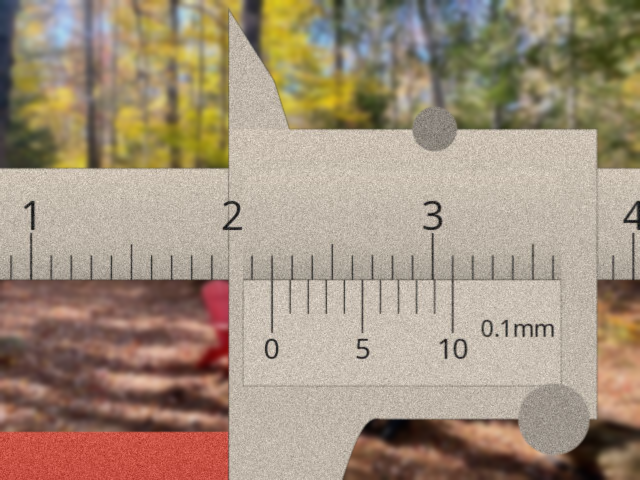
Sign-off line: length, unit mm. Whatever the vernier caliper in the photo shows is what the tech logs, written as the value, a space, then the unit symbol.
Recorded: 22.0 mm
